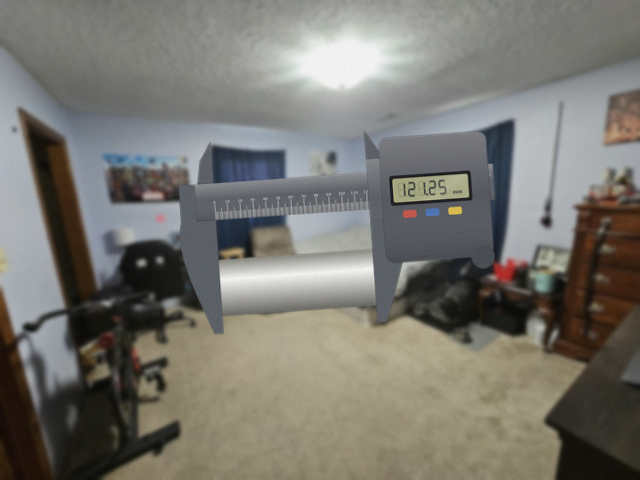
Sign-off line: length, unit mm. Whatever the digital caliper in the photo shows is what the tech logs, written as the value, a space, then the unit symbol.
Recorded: 121.25 mm
